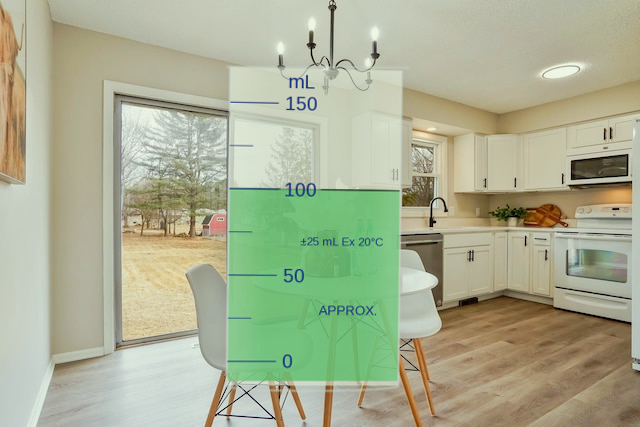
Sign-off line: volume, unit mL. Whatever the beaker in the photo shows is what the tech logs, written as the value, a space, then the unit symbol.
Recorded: 100 mL
